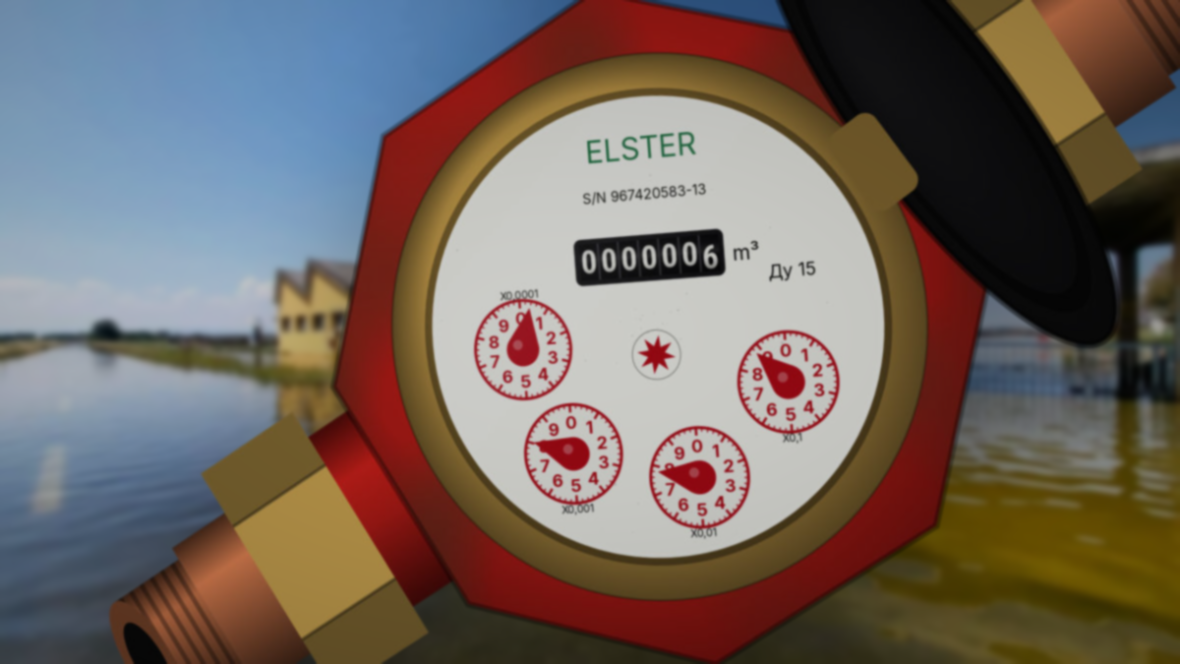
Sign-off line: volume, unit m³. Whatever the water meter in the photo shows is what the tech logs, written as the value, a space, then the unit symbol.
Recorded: 5.8780 m³
